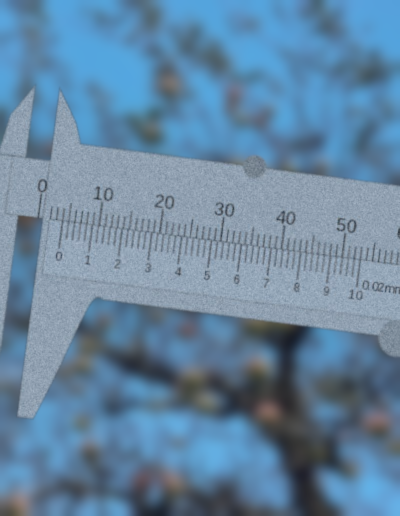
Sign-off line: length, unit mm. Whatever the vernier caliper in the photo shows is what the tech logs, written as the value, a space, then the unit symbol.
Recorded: 4.0 mm
